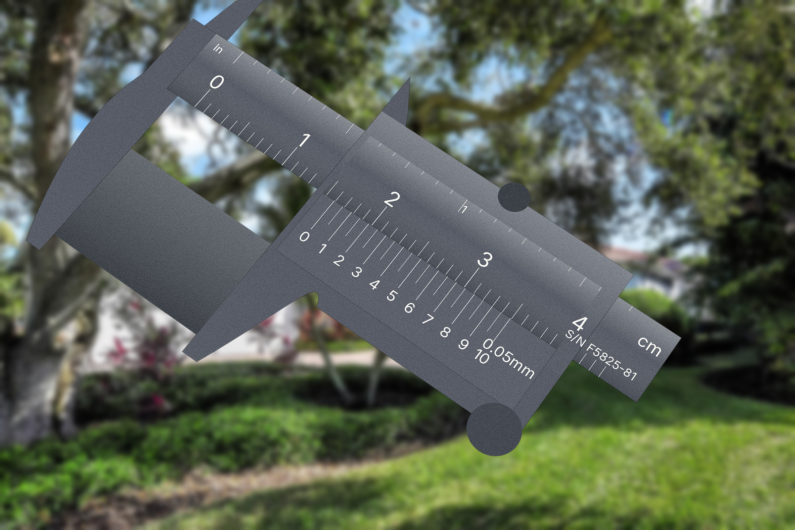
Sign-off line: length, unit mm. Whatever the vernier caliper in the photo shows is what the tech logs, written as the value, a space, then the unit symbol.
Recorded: 15.9 mm
